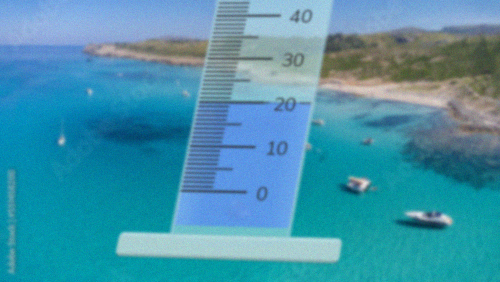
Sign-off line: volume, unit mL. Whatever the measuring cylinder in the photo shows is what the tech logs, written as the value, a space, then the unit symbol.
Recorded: 20 mL
